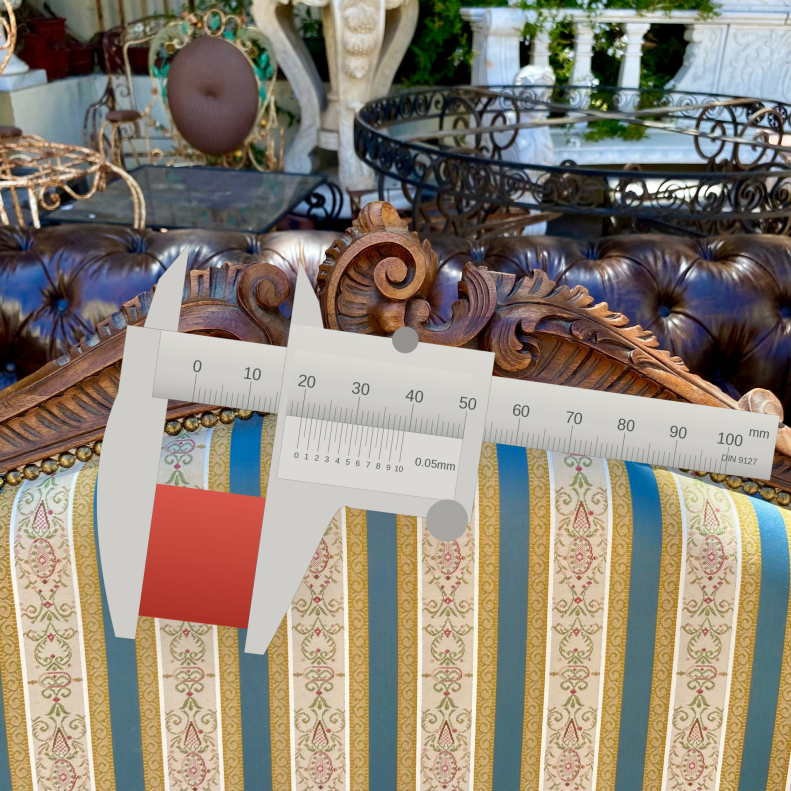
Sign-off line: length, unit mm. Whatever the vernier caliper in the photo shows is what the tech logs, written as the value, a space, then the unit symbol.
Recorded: 20.0 mm
